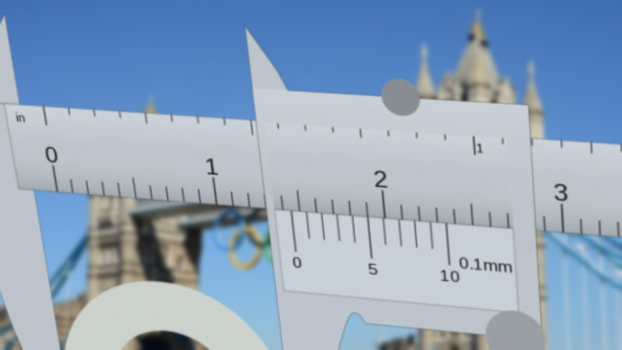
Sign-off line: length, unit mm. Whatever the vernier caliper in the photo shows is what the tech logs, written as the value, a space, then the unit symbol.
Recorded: 14.5 mm
